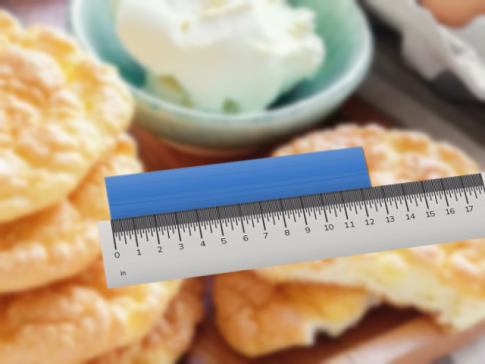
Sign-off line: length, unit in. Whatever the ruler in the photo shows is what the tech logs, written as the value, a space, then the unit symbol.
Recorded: 12.5 in
